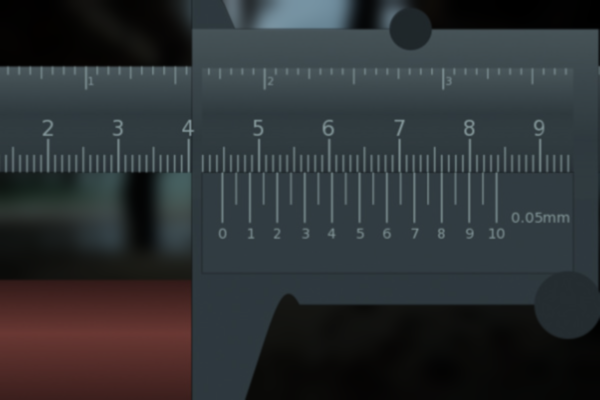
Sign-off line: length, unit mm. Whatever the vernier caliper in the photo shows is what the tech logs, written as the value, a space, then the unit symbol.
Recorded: 44.8 mm
